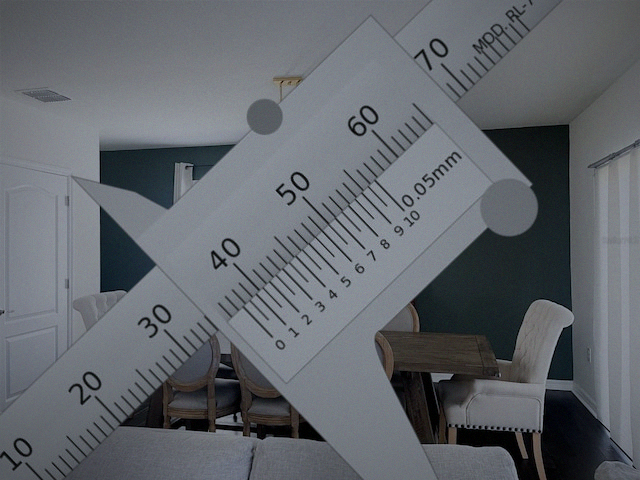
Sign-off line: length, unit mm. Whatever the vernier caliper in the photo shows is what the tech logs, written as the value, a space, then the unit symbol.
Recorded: 37.6 mm
